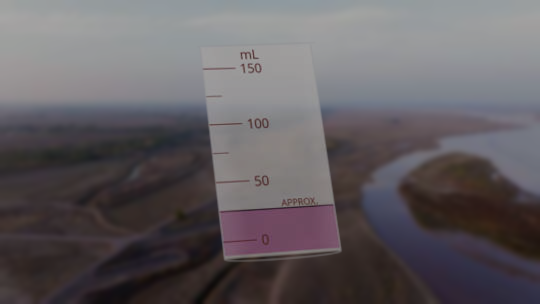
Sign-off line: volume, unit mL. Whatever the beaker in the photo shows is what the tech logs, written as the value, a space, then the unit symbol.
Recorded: 25 mL
